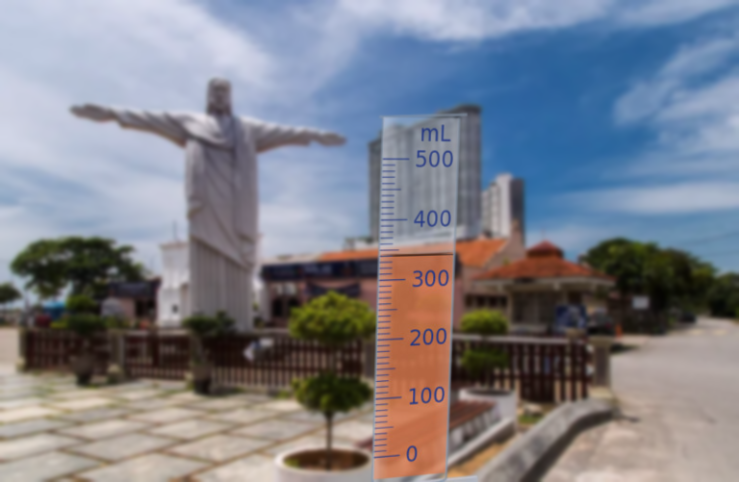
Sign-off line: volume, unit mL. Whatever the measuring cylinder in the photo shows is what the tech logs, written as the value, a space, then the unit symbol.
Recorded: 340 mL
